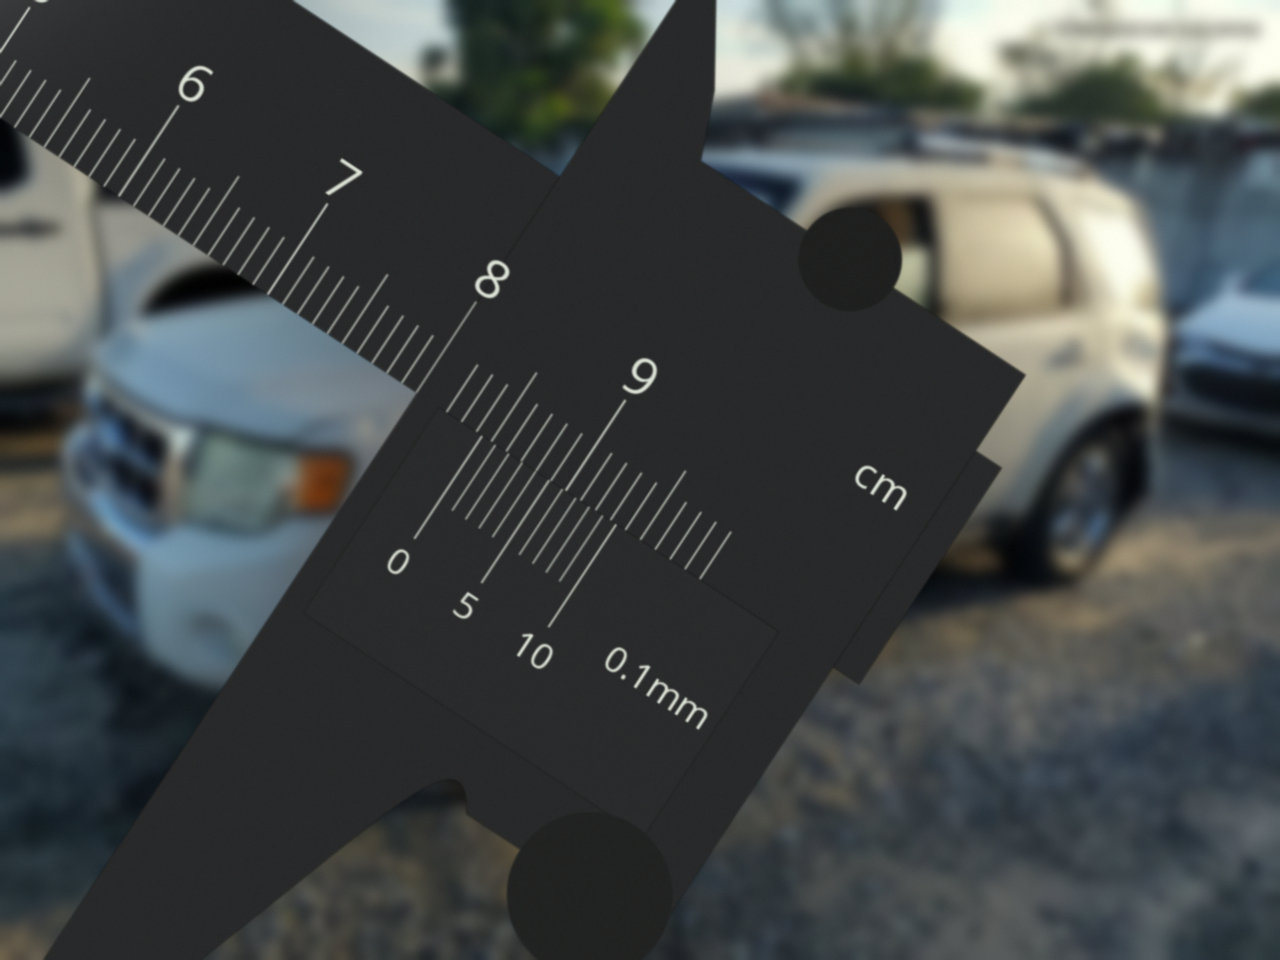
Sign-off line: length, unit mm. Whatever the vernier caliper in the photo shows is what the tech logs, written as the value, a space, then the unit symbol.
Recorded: 84.4 mm
